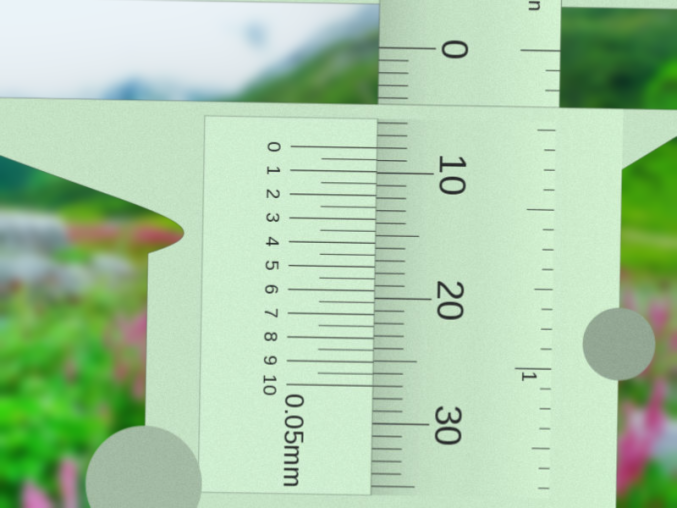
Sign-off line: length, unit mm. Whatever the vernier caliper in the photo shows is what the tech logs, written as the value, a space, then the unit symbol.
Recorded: 8.0 mm
